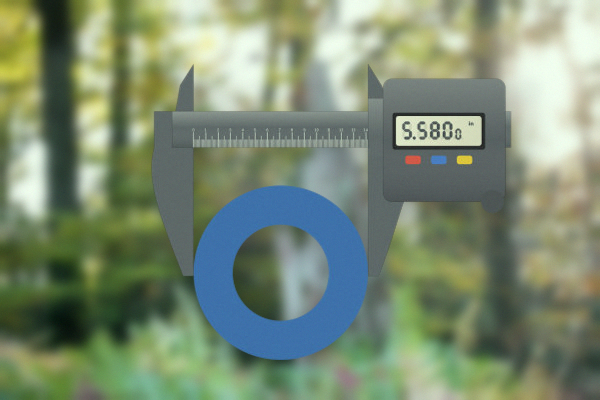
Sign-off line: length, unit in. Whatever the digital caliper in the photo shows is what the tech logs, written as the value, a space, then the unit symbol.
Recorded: 5.5800 in
